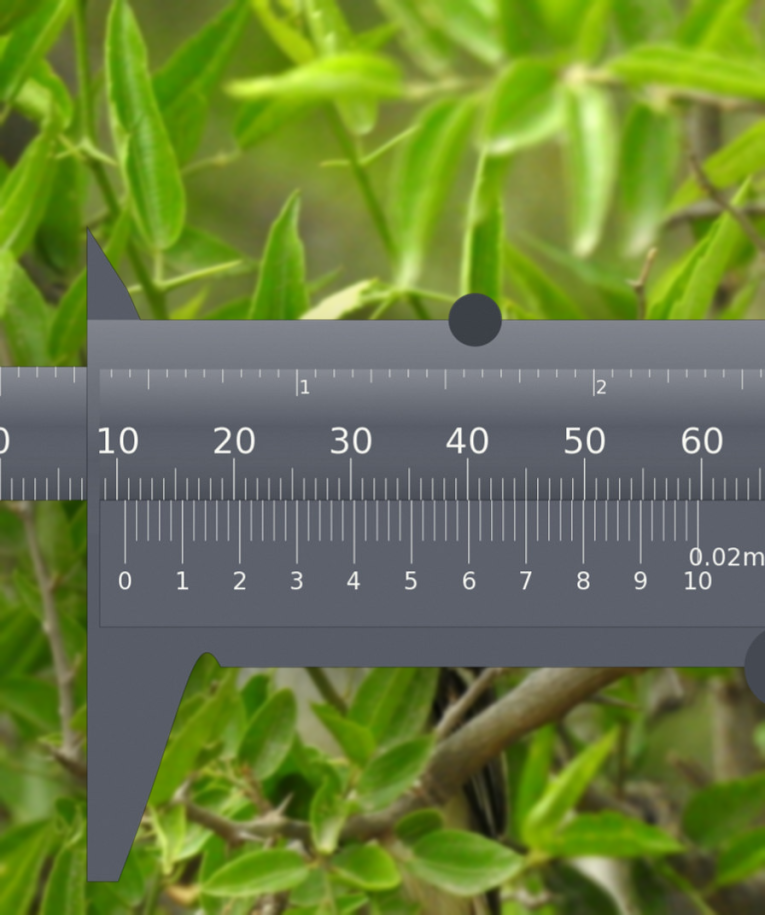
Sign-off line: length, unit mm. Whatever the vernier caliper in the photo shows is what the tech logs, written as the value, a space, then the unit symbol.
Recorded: 10.7 mm
